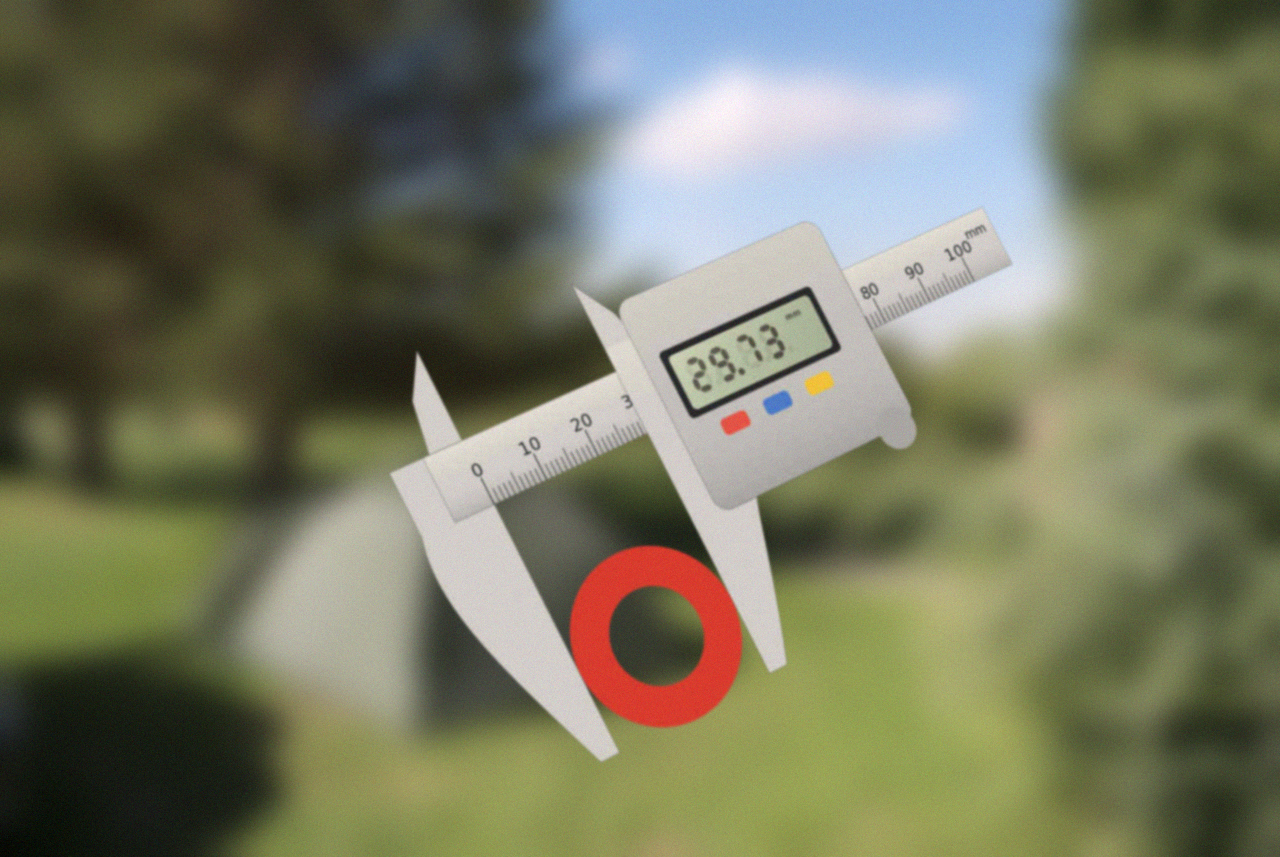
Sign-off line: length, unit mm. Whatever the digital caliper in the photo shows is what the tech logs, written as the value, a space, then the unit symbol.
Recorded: 29.73 mm
